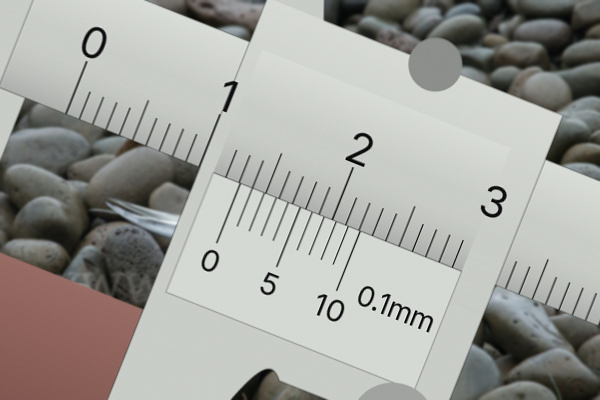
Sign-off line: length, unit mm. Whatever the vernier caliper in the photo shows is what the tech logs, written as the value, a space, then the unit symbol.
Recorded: 13.1 mm
